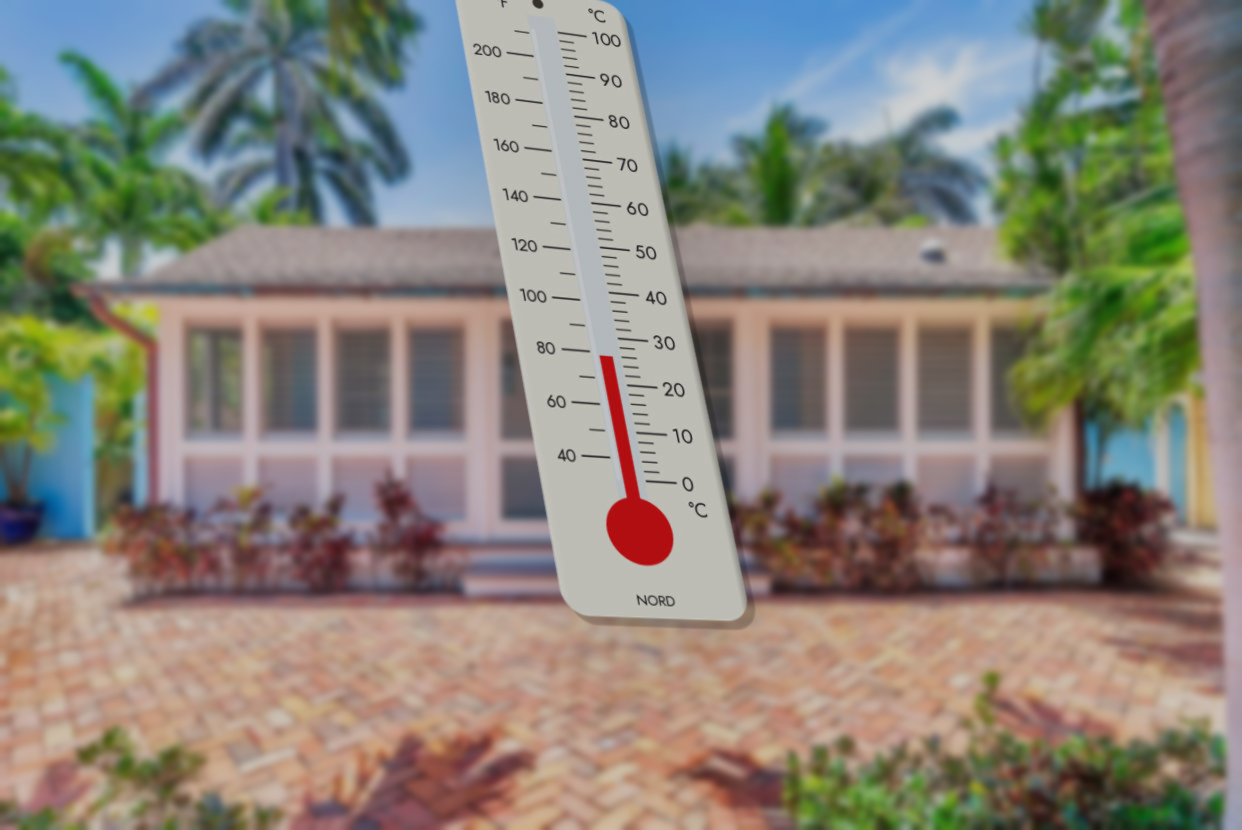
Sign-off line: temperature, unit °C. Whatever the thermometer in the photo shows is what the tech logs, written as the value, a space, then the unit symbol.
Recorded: 26 °C
